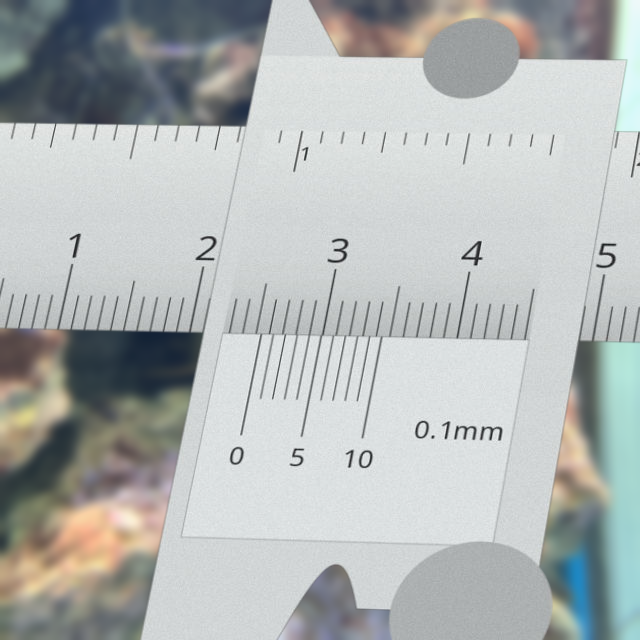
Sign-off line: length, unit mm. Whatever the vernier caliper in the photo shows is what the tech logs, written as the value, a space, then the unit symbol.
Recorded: 25.4 mm
